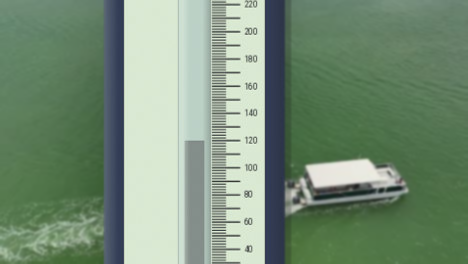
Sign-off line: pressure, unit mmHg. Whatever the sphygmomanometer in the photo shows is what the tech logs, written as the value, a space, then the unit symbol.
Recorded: 120 mmHg
